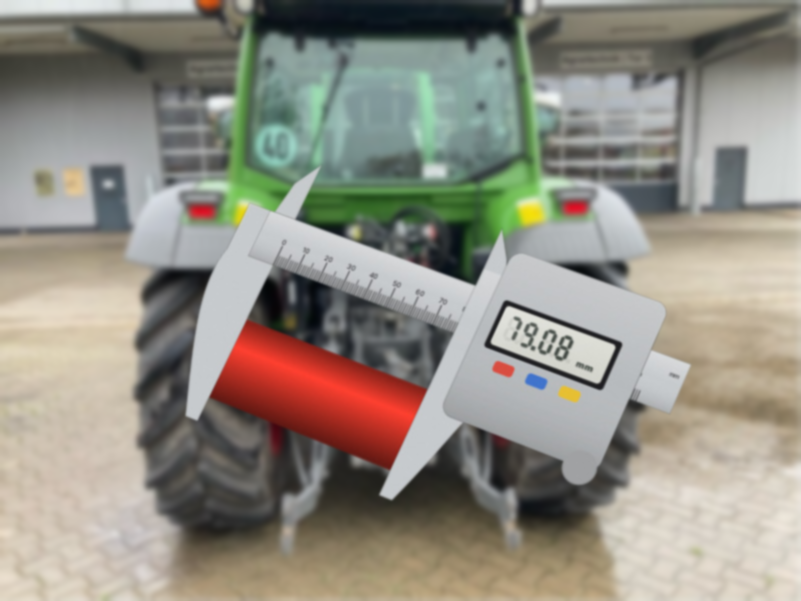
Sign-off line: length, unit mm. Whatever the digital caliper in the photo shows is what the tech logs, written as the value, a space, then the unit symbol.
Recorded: 79.08 mm
